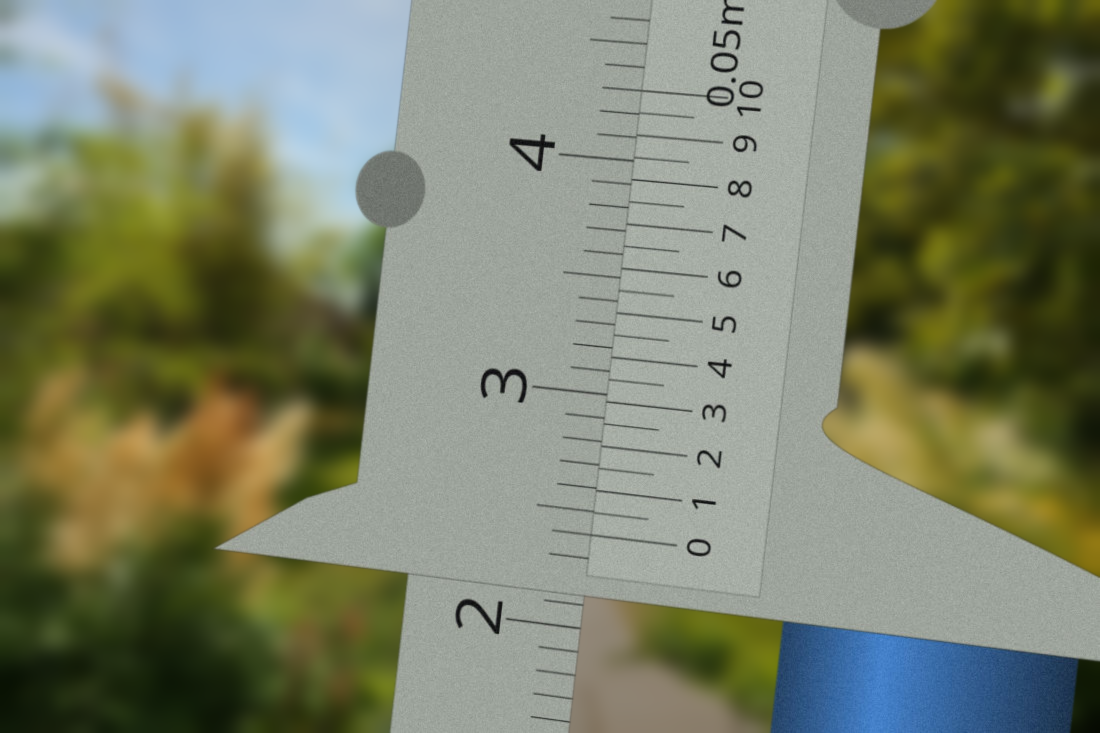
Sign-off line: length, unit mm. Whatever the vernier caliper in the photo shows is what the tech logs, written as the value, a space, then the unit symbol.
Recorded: 24.0 mm
